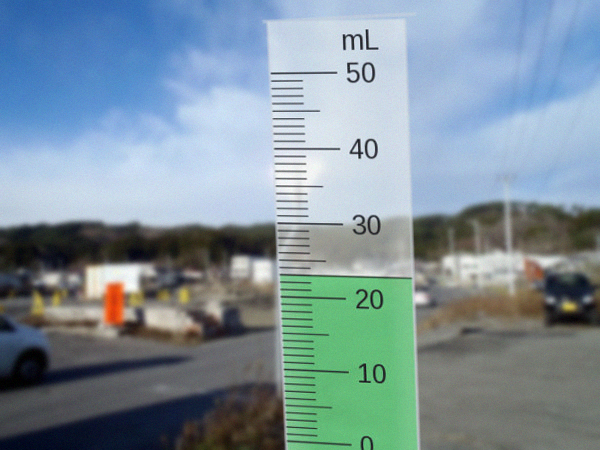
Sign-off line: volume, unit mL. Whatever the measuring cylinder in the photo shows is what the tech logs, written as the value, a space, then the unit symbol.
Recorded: 23 mL
